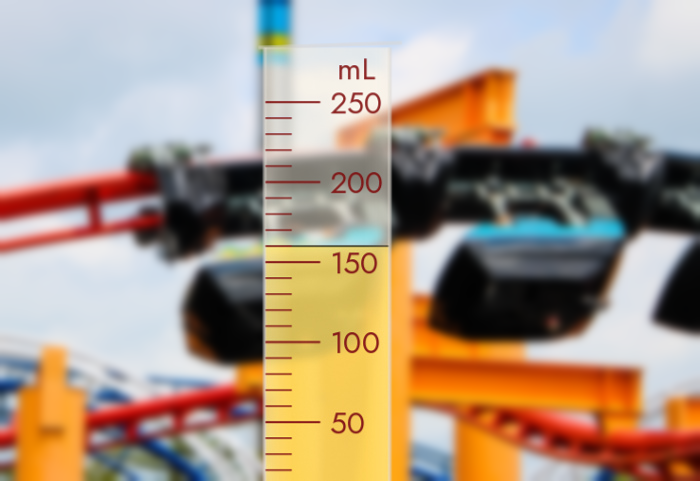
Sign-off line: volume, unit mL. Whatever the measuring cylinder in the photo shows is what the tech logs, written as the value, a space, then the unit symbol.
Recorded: 160 mL
